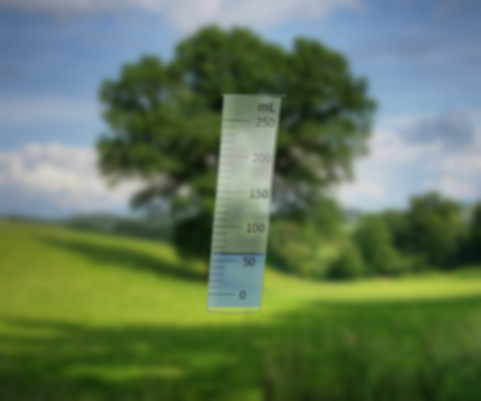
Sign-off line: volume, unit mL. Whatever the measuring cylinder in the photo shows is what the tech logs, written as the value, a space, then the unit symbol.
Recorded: 60 mL
